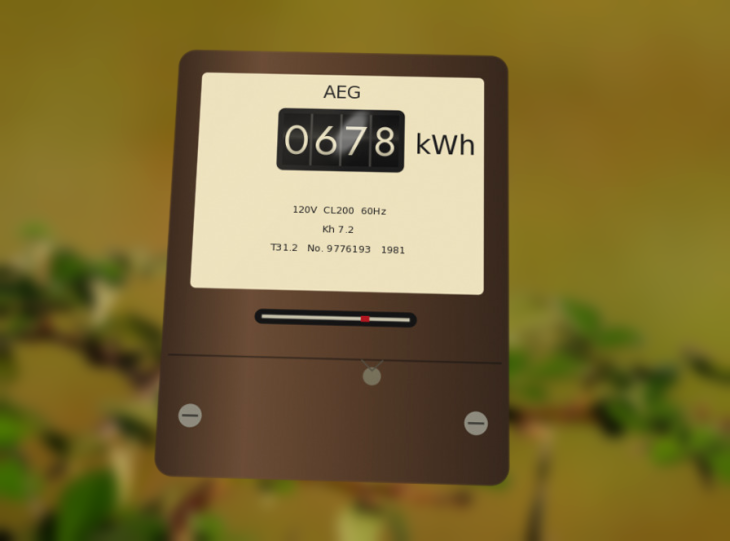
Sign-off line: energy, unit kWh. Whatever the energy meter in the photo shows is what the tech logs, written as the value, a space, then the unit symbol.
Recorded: 678 kWh
